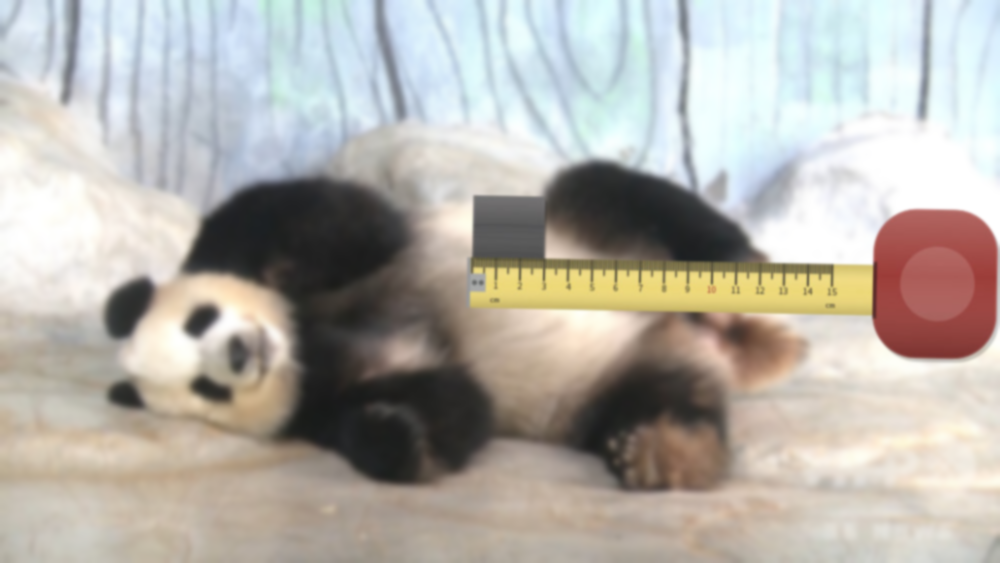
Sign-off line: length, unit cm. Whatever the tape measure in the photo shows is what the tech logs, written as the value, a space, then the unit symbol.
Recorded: 3 cm
